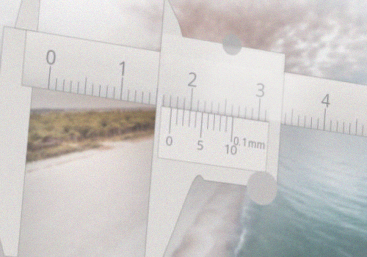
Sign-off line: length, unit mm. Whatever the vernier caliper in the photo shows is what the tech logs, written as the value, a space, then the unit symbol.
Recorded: 17.2 mm
